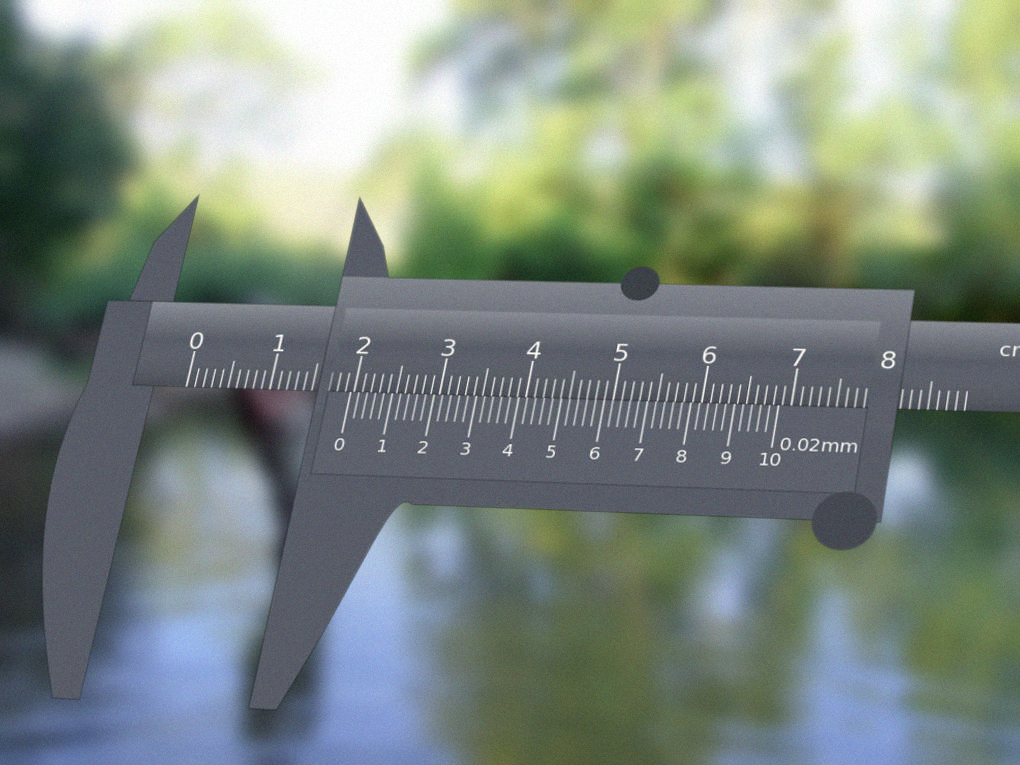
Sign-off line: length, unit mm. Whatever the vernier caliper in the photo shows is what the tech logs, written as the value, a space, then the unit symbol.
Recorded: 19.6 mm
